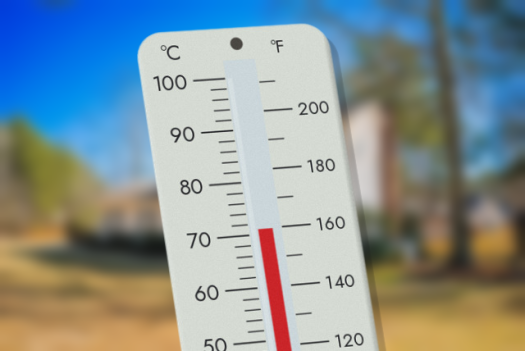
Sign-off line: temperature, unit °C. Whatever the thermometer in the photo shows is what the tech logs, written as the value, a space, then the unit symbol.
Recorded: 71 °C
